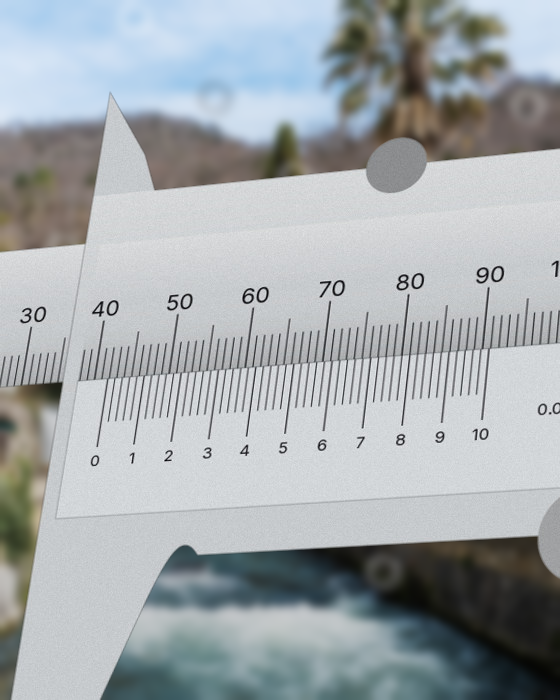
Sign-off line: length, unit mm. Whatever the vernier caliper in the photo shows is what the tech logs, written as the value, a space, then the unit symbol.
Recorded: 41.8 mm
